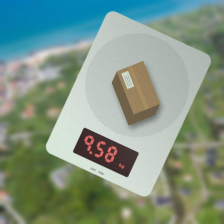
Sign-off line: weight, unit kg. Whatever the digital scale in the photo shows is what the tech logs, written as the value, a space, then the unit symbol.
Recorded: 9.58 kg
